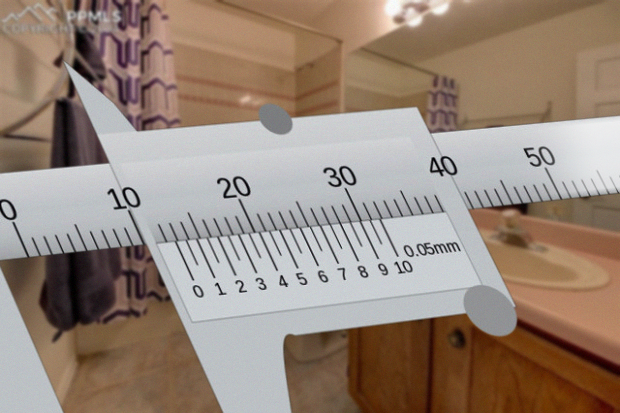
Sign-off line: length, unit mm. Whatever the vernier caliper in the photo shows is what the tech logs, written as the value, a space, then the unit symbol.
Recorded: 12.8 mm
